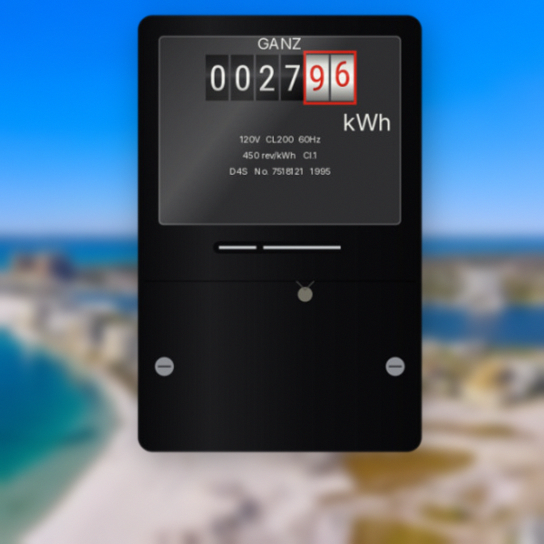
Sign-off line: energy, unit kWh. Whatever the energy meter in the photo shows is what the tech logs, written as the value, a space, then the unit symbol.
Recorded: 27.96 kWh
